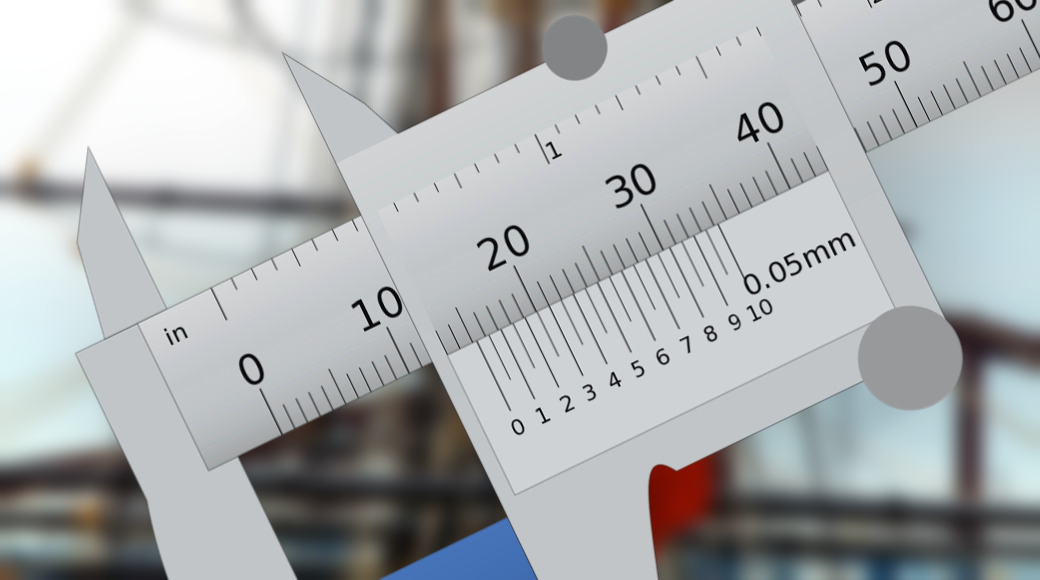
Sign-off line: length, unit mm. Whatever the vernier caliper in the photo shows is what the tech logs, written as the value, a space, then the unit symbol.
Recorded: 15.3 mm
